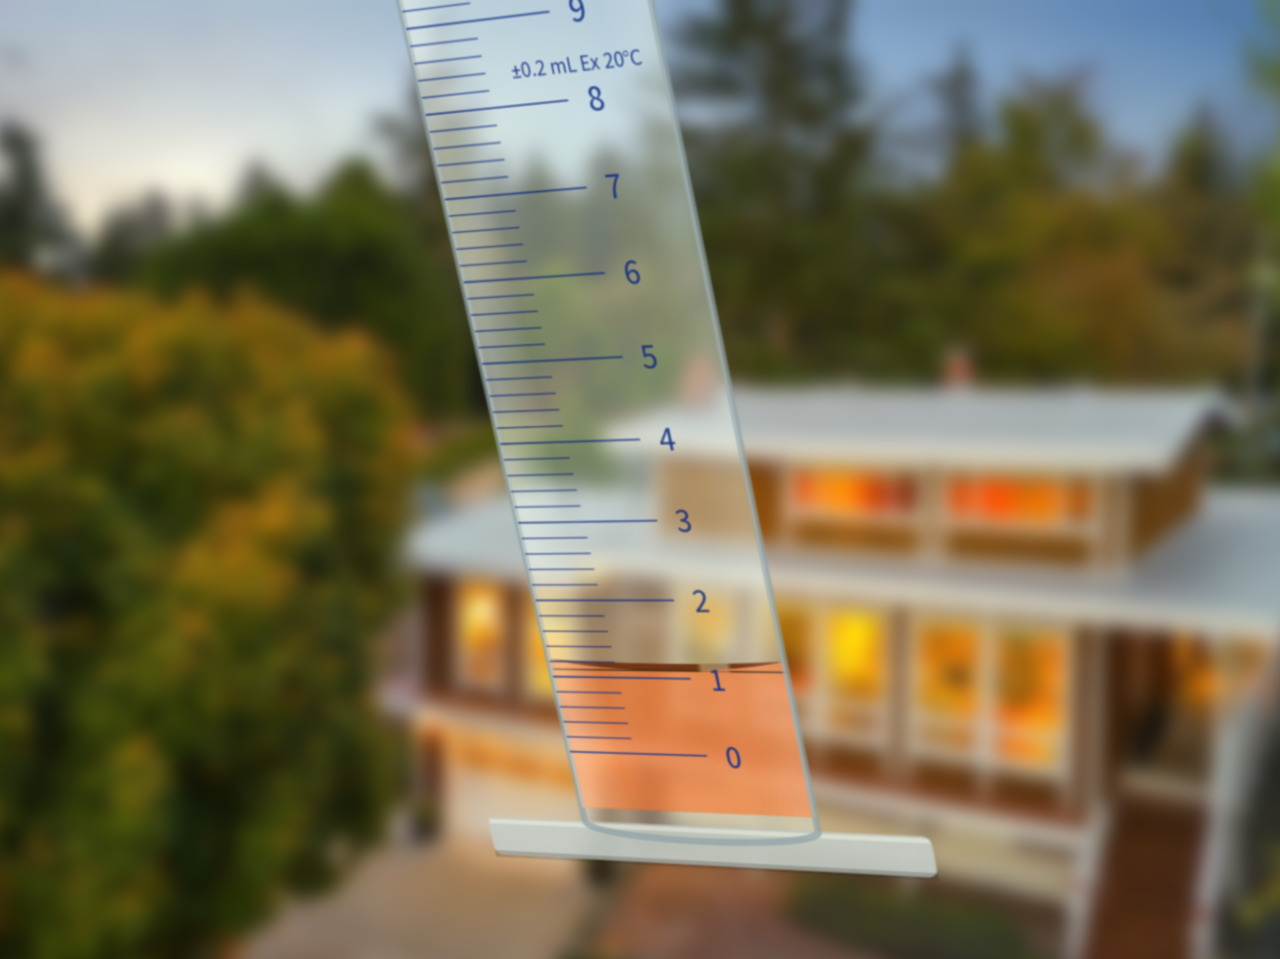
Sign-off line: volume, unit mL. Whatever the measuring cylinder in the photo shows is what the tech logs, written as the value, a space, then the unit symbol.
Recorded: 1.1 mL
